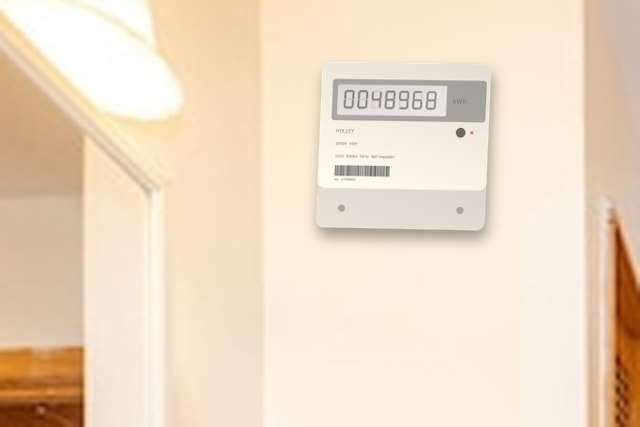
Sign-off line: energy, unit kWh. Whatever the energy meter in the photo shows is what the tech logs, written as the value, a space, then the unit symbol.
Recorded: 48968 kWh
